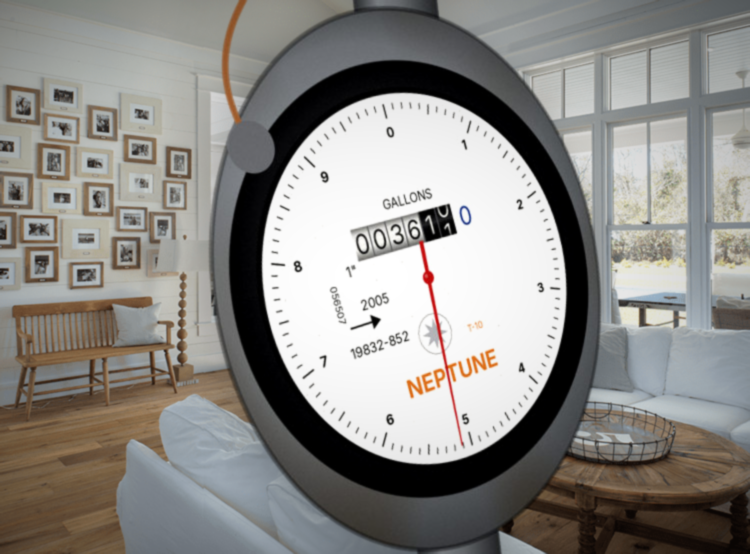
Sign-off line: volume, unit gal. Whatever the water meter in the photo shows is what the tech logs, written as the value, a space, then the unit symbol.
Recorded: 36105.1 gal
